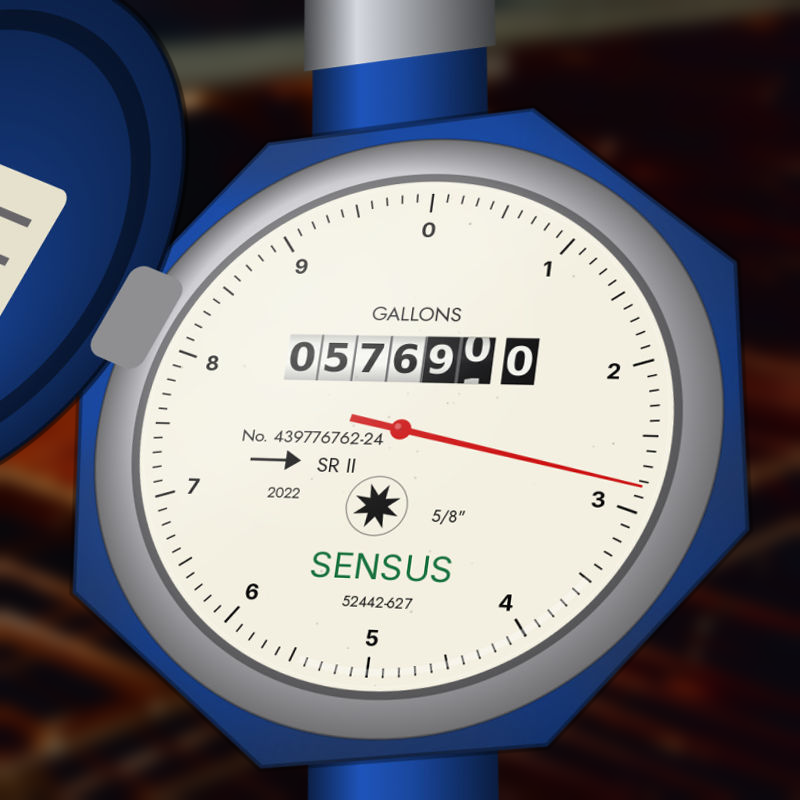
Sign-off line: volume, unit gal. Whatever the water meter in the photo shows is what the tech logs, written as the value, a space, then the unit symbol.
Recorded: 576902.8 gal
